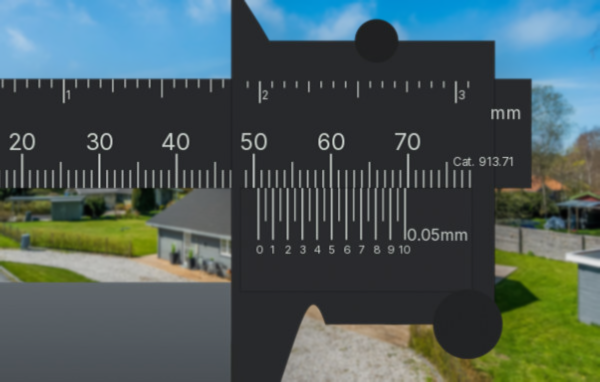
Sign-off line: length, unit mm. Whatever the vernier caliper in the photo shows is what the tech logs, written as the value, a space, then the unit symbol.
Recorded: 50.6 mm
